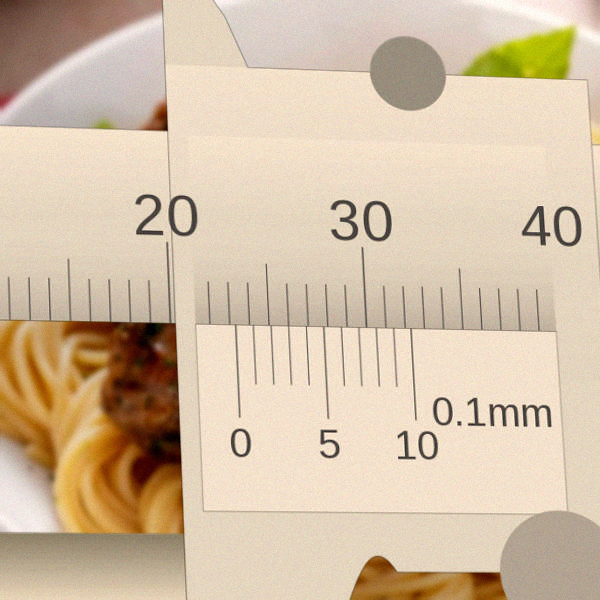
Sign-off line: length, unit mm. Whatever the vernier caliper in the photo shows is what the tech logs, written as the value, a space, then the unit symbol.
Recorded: 23.3 mm
